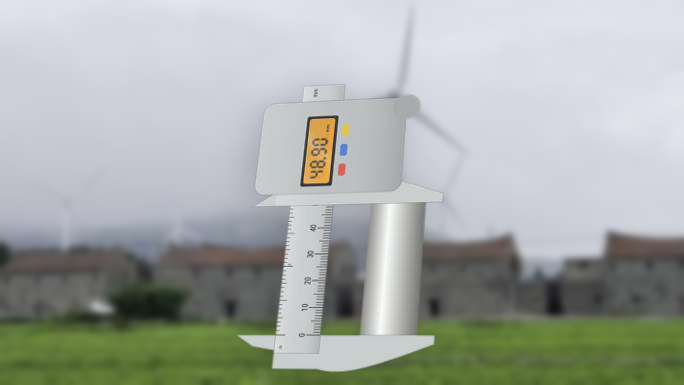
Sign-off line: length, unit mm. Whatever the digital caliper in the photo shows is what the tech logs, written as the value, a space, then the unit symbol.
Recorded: 48.90 mm
